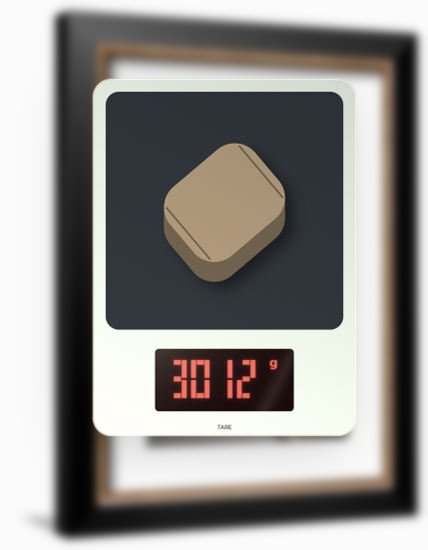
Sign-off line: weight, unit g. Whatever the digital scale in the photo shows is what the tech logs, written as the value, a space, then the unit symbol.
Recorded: 3012 g
